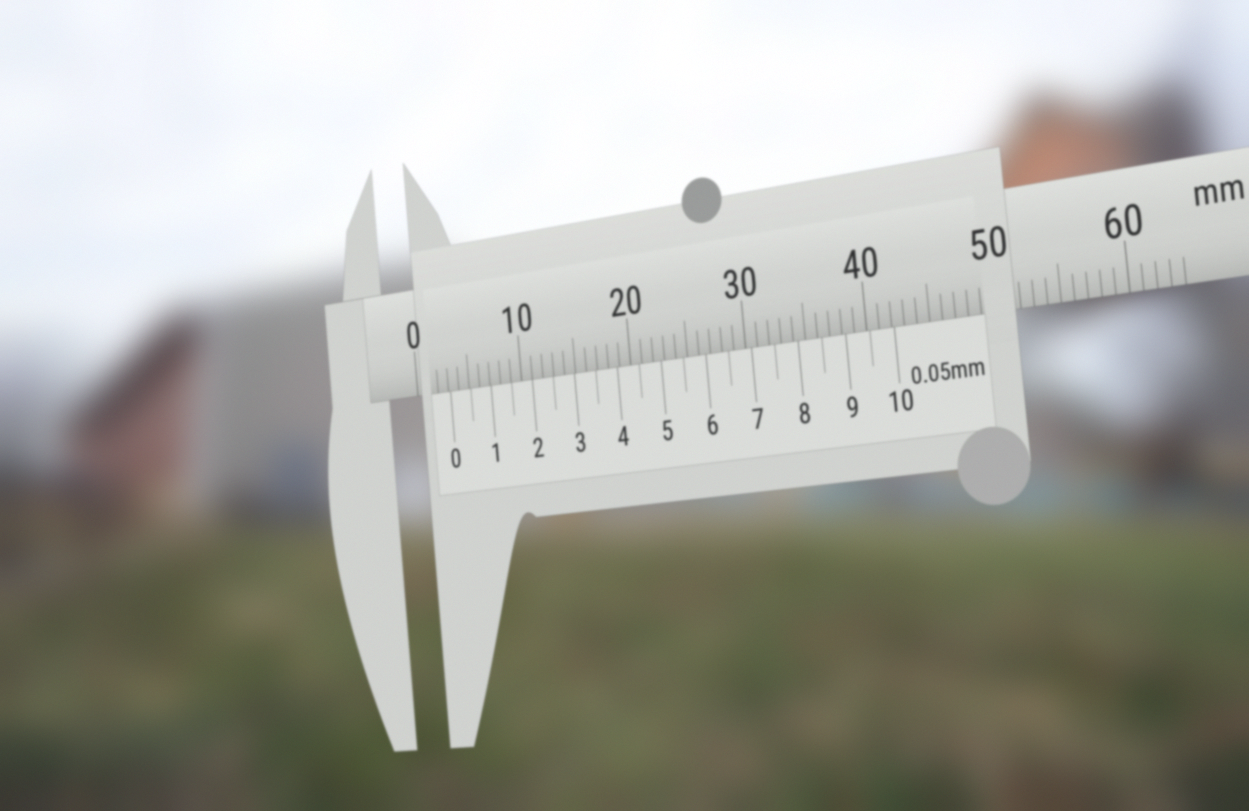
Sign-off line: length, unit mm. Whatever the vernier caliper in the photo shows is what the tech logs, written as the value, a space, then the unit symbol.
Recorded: 3.2 mm
